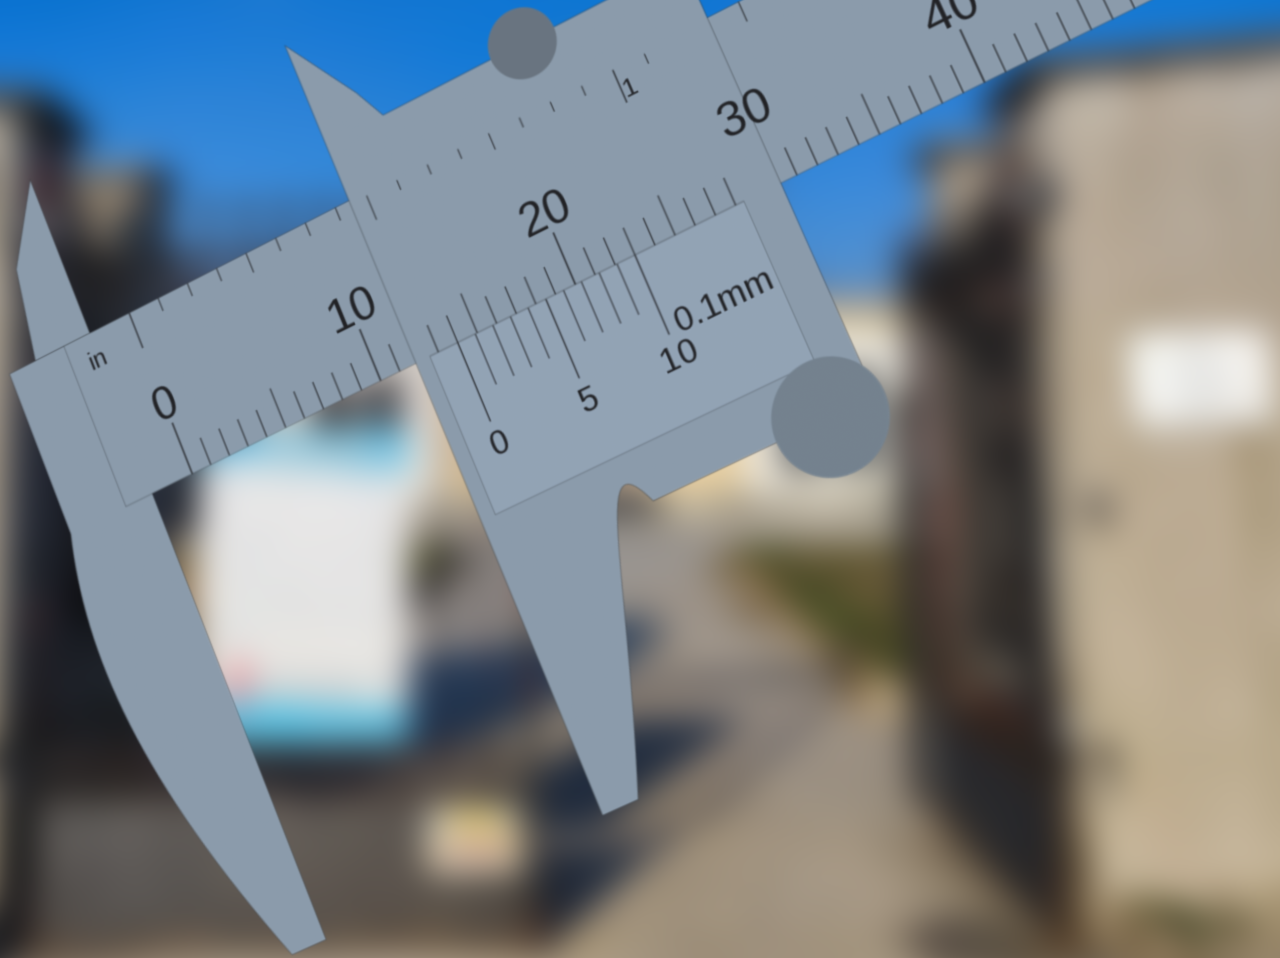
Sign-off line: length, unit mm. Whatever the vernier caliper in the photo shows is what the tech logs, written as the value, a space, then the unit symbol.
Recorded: 14.0 mm
